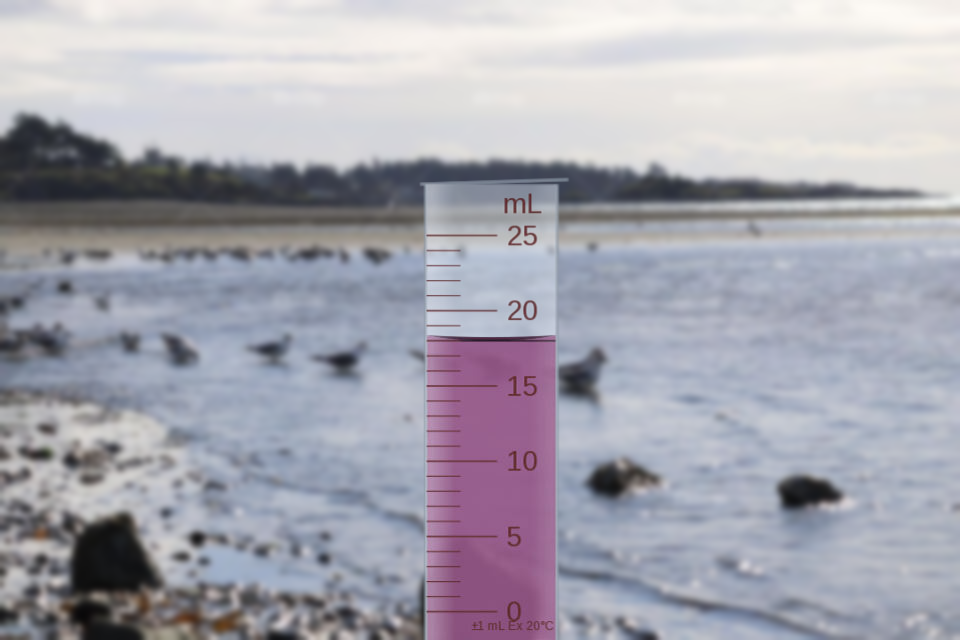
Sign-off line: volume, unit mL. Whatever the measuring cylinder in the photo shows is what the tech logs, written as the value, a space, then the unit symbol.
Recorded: 18 mL
